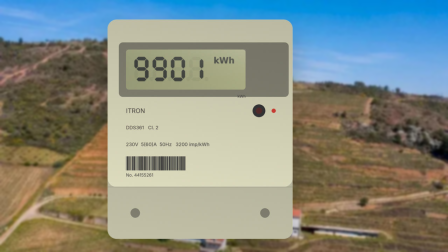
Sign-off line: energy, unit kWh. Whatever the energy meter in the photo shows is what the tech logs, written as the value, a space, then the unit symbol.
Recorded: 9901 kWh
